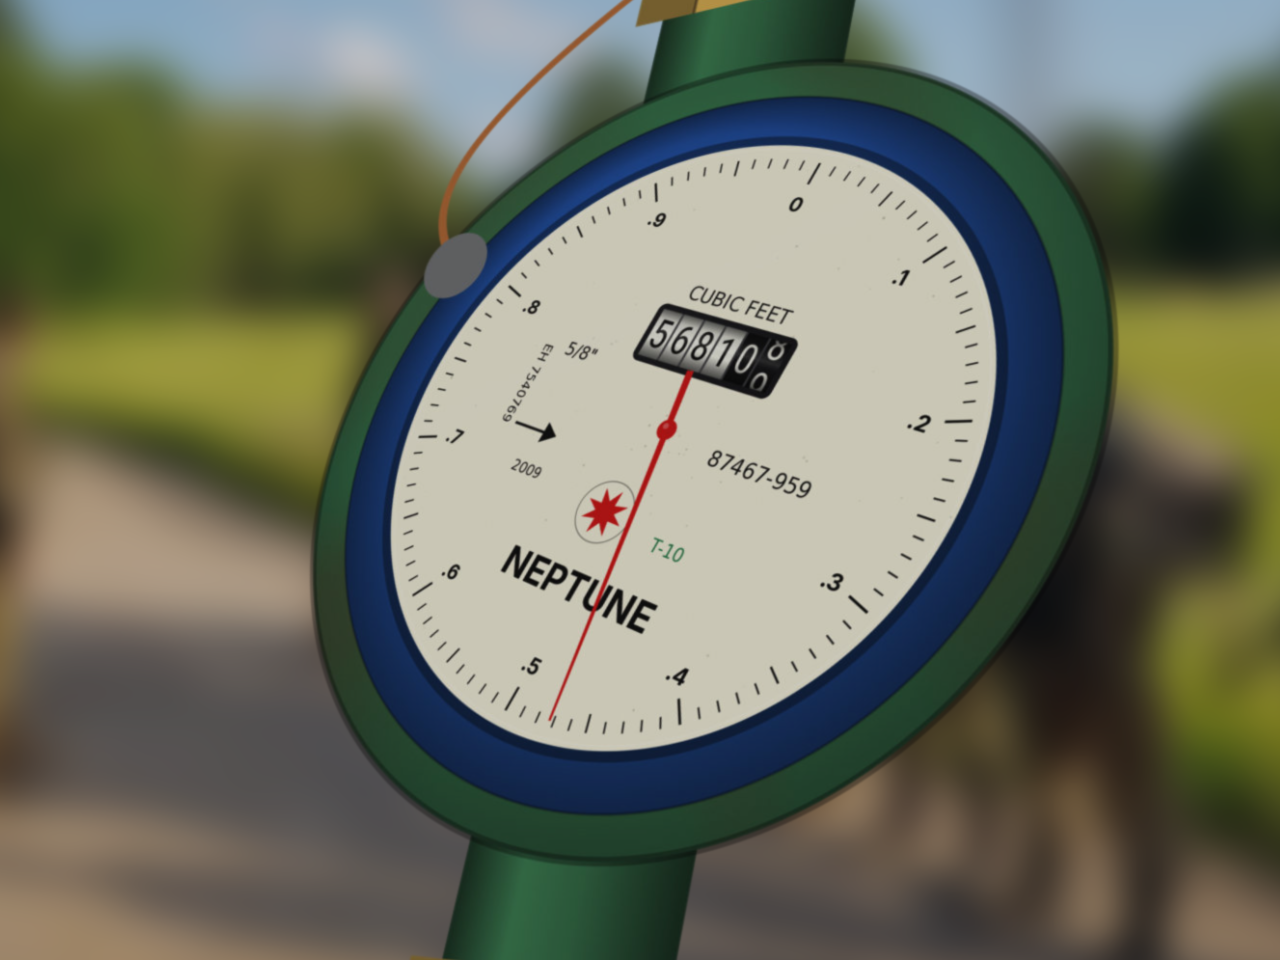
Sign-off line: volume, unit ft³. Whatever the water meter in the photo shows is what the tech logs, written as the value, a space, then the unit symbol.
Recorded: 568108.47 ft³
